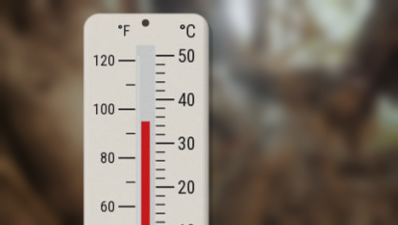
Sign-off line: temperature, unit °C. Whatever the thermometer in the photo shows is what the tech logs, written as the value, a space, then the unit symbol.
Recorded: 35 °C
